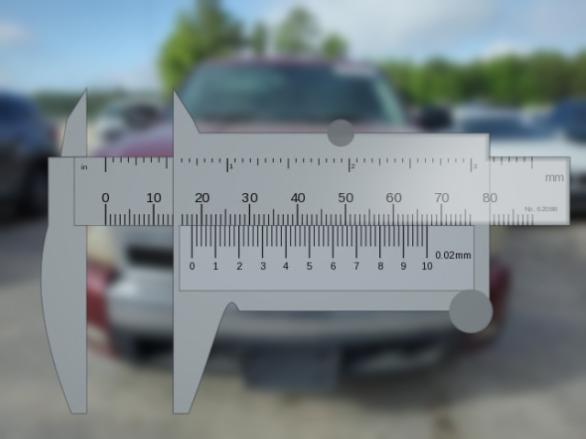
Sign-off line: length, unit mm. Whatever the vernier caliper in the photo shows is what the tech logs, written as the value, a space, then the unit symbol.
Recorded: 18.0 mm
